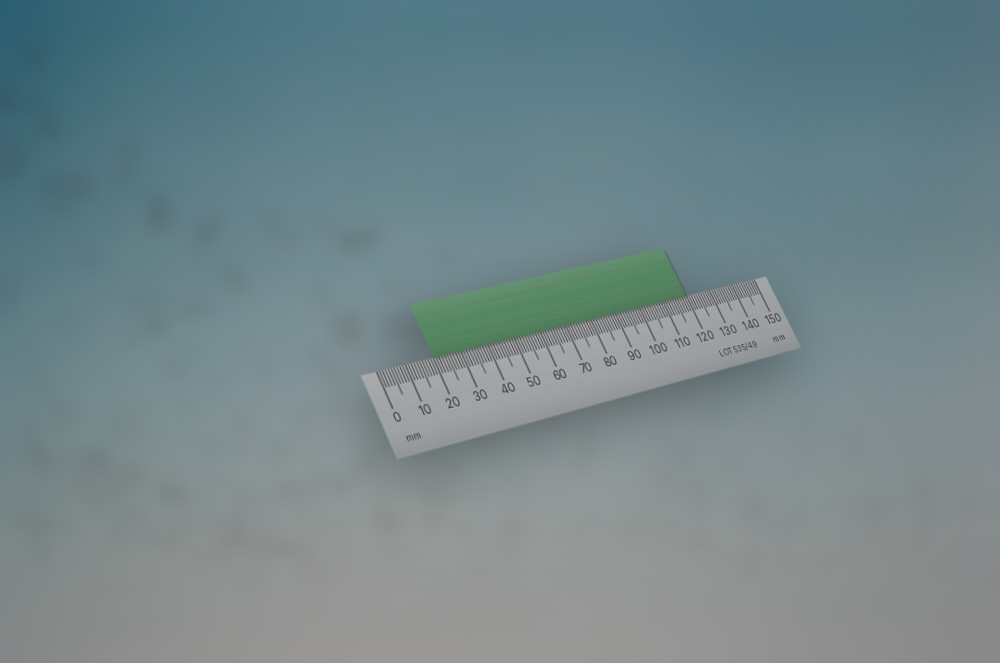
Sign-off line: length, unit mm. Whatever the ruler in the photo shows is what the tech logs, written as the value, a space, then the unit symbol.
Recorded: 100 mm
